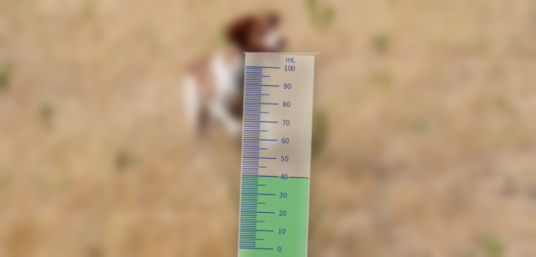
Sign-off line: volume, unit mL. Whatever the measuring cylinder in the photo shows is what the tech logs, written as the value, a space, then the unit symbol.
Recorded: 40 mL
